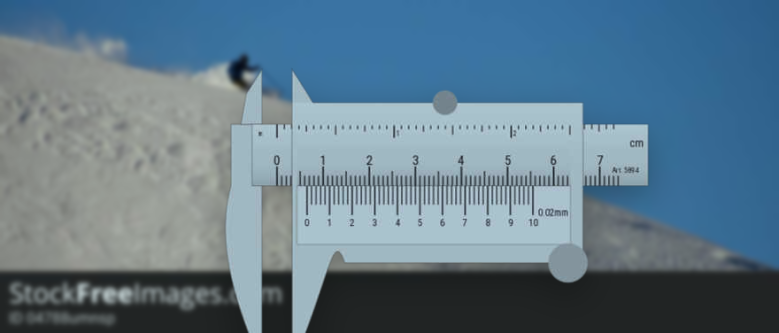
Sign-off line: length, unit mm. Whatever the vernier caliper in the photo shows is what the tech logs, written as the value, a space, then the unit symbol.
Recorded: 6.5 mm
